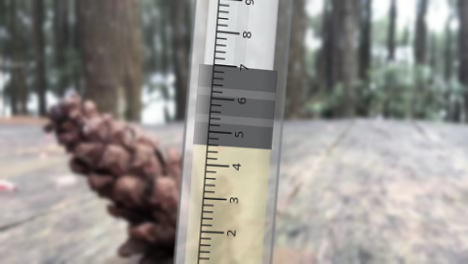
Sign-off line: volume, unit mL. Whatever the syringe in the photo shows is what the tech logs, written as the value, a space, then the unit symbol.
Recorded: 4.6 mL
